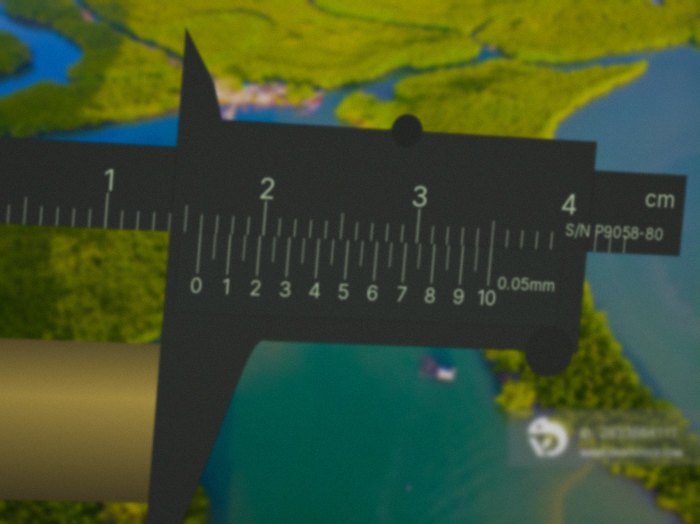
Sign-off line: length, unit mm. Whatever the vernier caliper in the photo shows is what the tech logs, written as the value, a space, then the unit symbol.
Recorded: 16.0 mm
